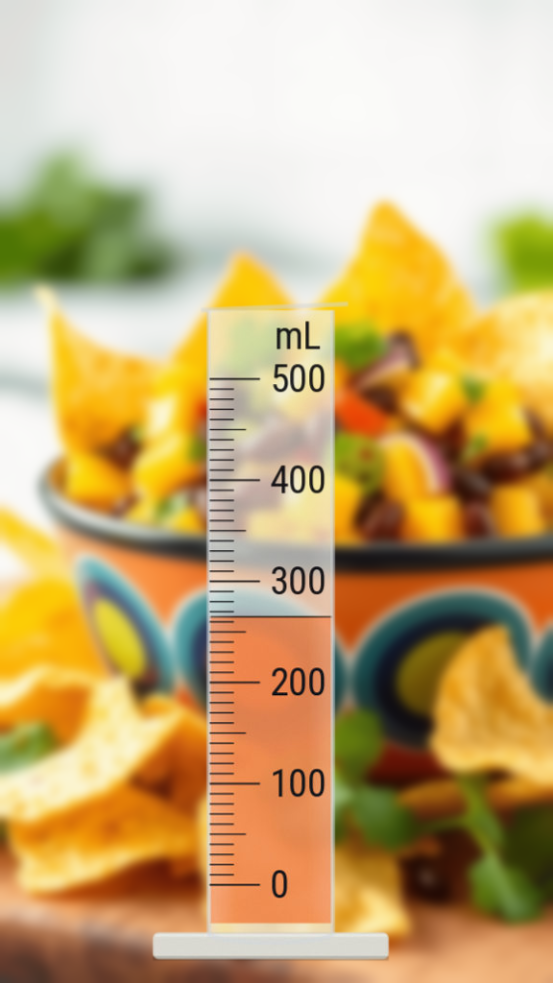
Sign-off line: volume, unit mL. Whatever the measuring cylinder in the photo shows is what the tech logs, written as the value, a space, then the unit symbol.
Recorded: 265 mL
